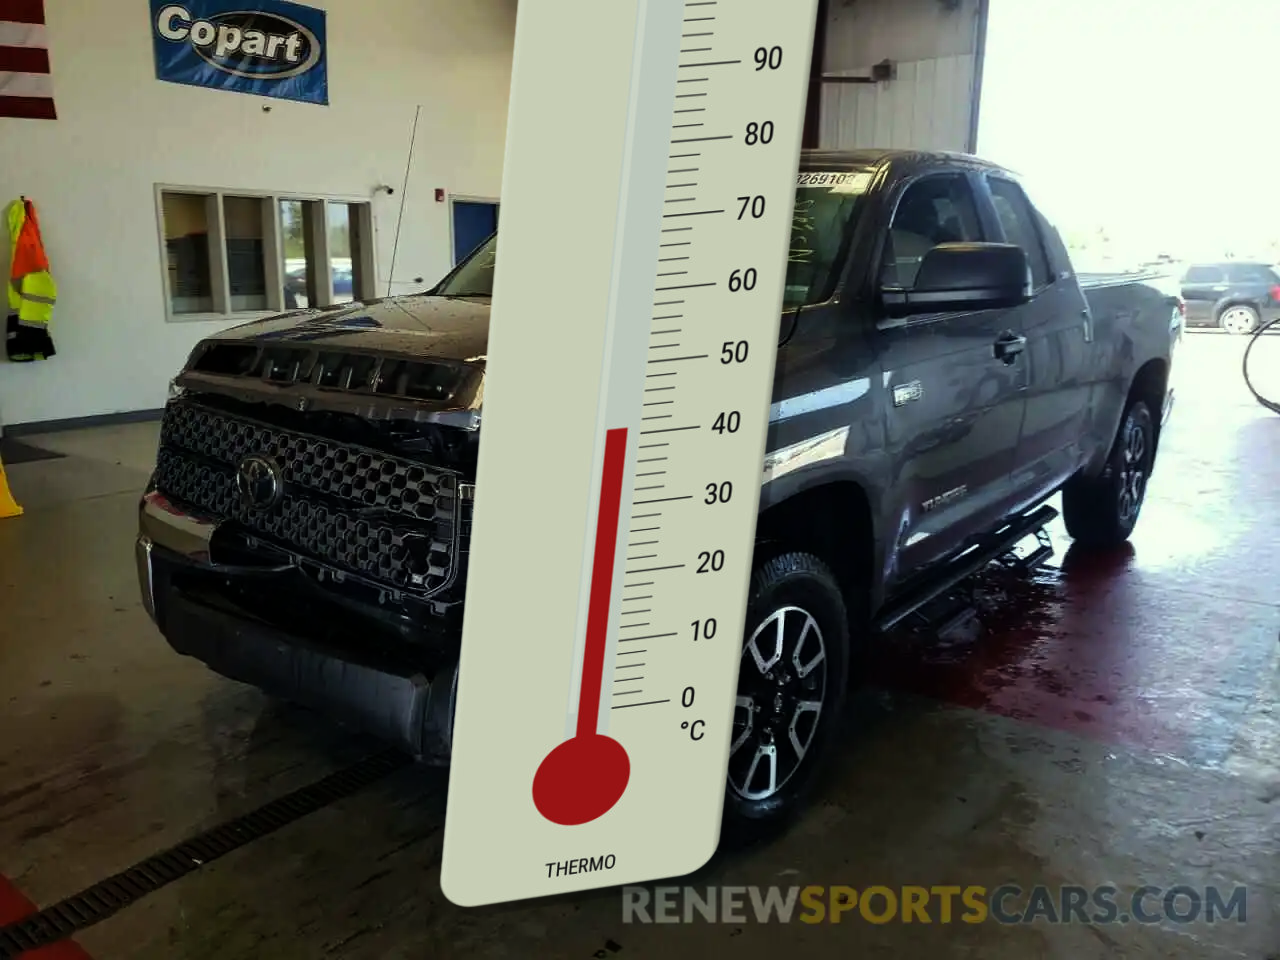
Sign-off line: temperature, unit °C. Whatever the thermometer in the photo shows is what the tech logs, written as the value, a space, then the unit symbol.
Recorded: 41 °C
